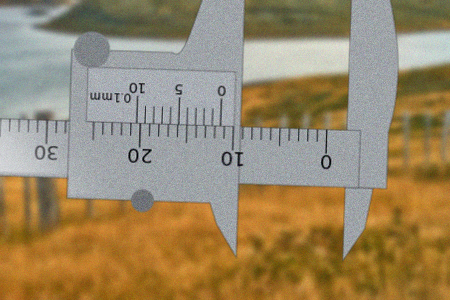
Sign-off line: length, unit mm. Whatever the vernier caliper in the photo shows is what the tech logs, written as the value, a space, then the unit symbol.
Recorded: 11.4 mm
